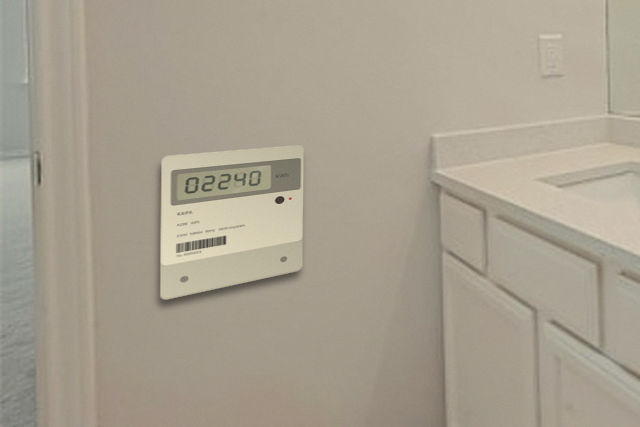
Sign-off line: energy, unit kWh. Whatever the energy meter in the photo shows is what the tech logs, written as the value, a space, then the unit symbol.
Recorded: 2240 kWh
